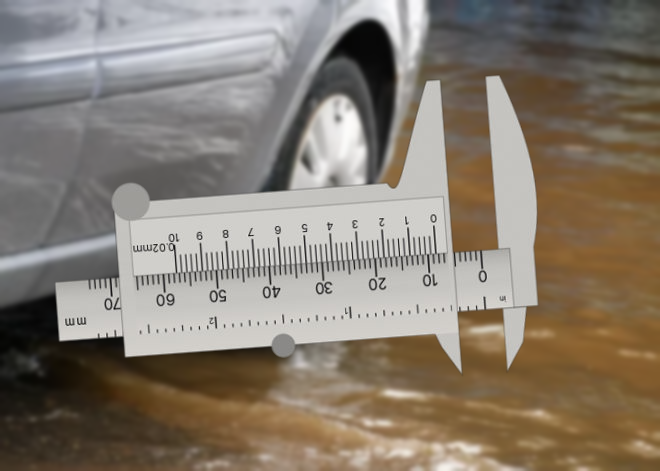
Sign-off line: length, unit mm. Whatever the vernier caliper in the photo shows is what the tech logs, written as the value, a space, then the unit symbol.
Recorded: 8.5 mm
